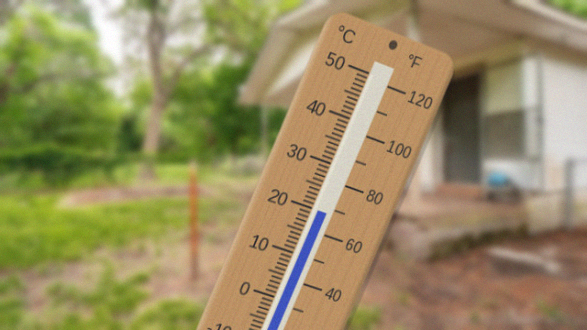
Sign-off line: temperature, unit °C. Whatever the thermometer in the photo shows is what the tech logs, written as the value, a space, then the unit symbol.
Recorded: 20 °C
